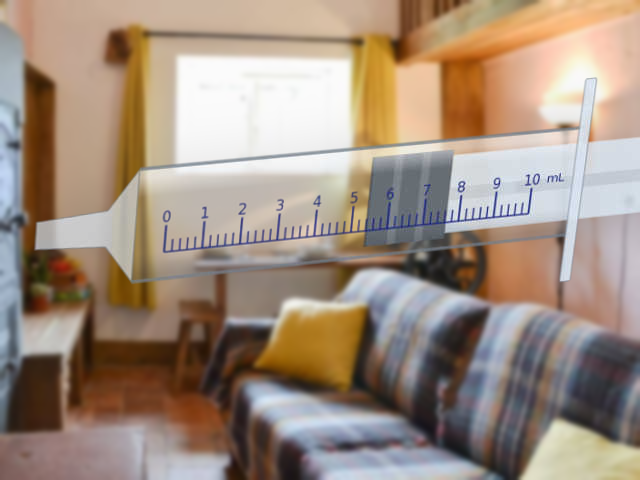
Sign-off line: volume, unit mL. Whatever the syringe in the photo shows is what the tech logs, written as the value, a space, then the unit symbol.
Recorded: 5.4 mL
